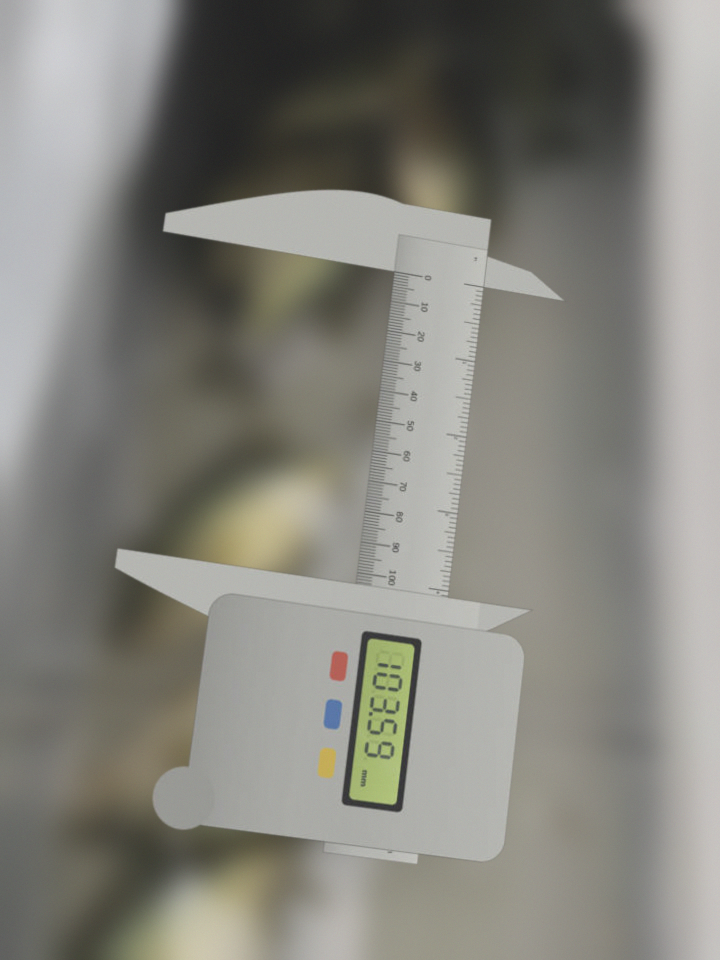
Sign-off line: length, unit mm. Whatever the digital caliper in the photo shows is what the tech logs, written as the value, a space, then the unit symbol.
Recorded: 103.59 mm
